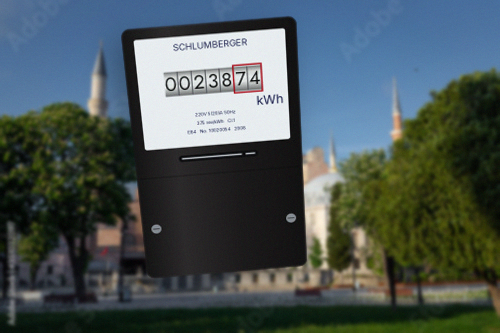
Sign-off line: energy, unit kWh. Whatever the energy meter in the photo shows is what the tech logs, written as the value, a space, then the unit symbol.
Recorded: 238.74 kWh
